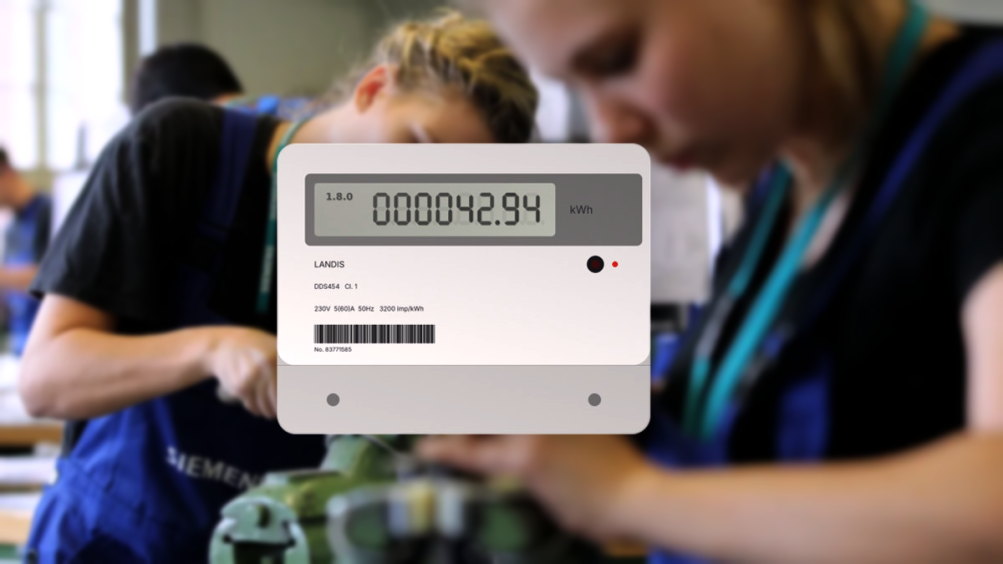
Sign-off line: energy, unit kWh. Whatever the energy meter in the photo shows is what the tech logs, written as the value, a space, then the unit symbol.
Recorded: 42.94 kWh
